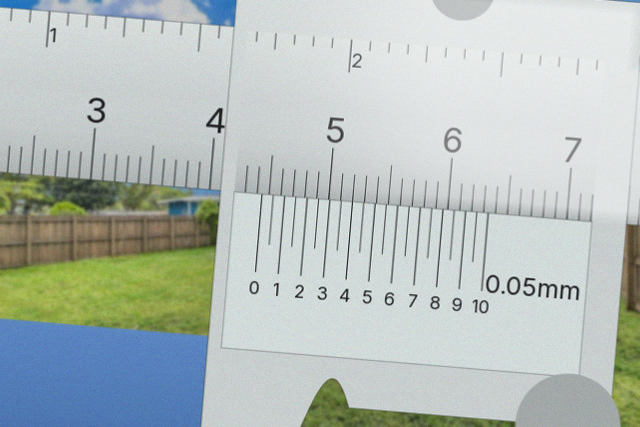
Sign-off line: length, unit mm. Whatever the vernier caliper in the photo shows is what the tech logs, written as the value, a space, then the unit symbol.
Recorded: 44.4 mm
